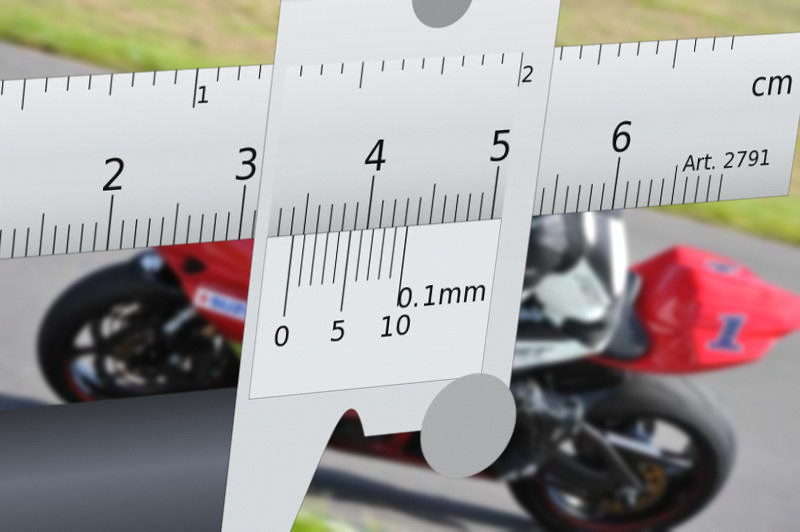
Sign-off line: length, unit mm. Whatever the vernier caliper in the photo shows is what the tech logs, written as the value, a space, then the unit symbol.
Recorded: 34.2 mm
